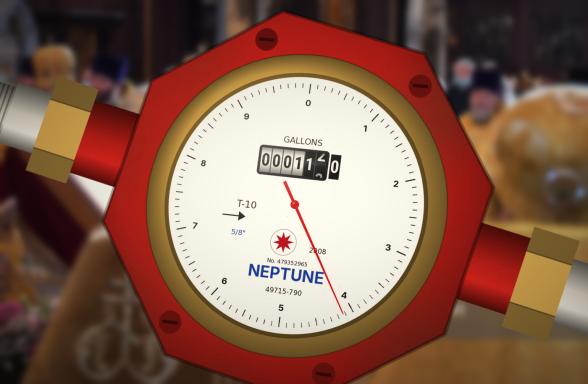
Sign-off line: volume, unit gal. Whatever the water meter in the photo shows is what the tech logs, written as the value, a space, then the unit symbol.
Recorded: 1124.1 gal
